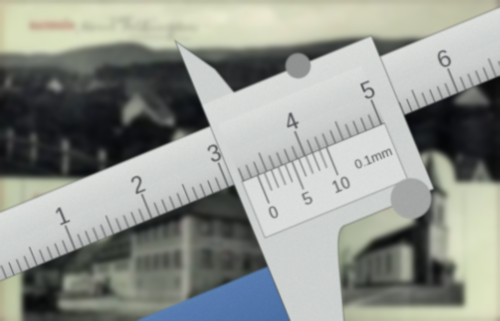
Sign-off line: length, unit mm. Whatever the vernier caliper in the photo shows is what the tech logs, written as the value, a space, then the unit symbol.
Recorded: 33.8 mm
